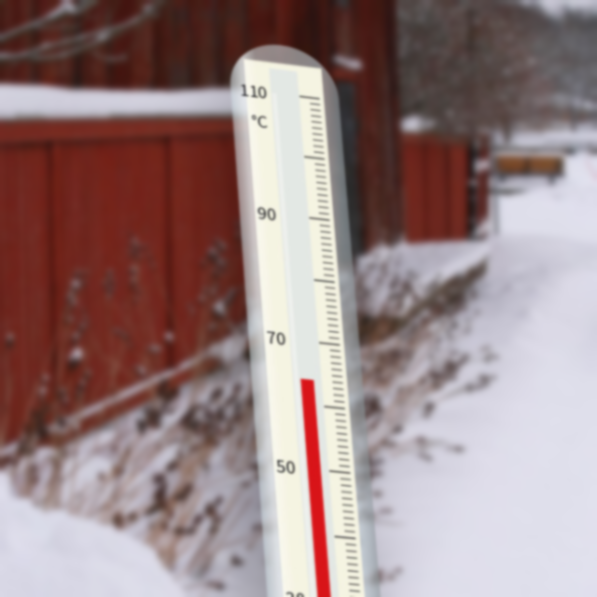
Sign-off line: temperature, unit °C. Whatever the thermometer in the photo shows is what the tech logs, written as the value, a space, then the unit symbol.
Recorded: 64 °C
